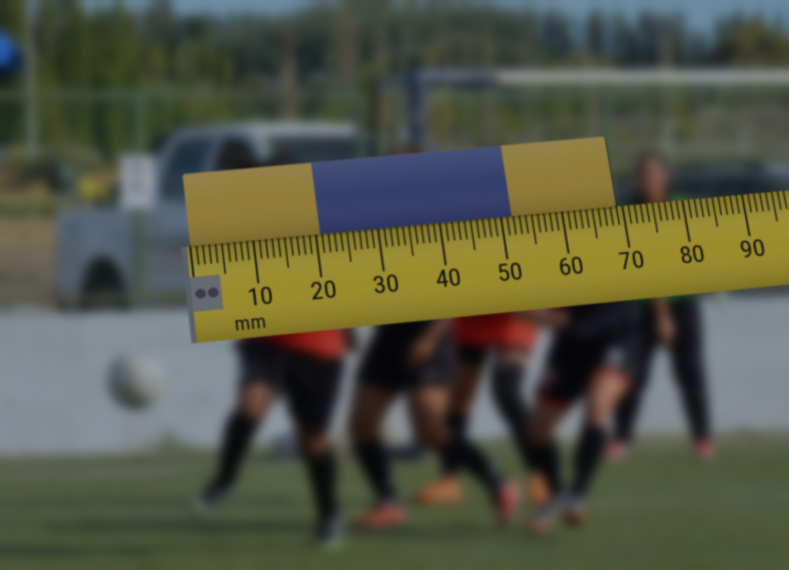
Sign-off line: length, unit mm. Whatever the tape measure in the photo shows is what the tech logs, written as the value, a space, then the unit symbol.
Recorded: 69 mm
